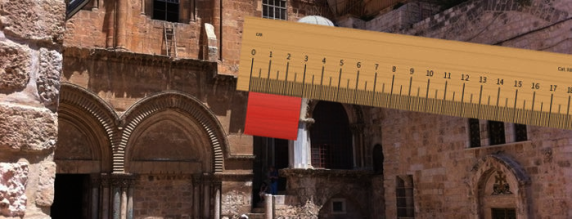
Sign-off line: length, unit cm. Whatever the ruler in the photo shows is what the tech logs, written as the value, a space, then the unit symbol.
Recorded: 3 cm
